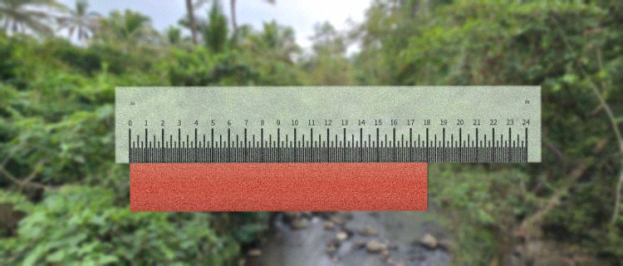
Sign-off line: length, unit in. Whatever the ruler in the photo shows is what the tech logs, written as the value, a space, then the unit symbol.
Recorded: 18 in
